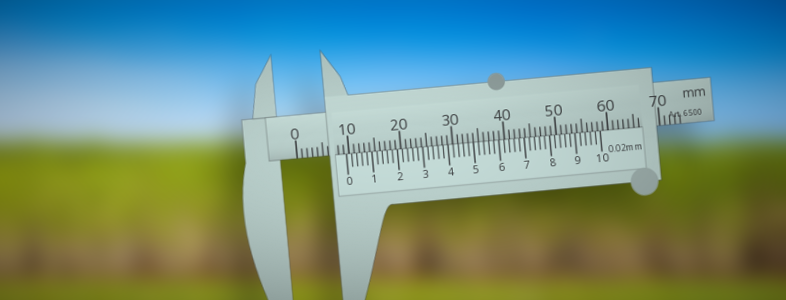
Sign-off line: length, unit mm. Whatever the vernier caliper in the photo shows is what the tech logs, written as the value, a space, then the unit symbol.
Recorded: 9.5 mm
